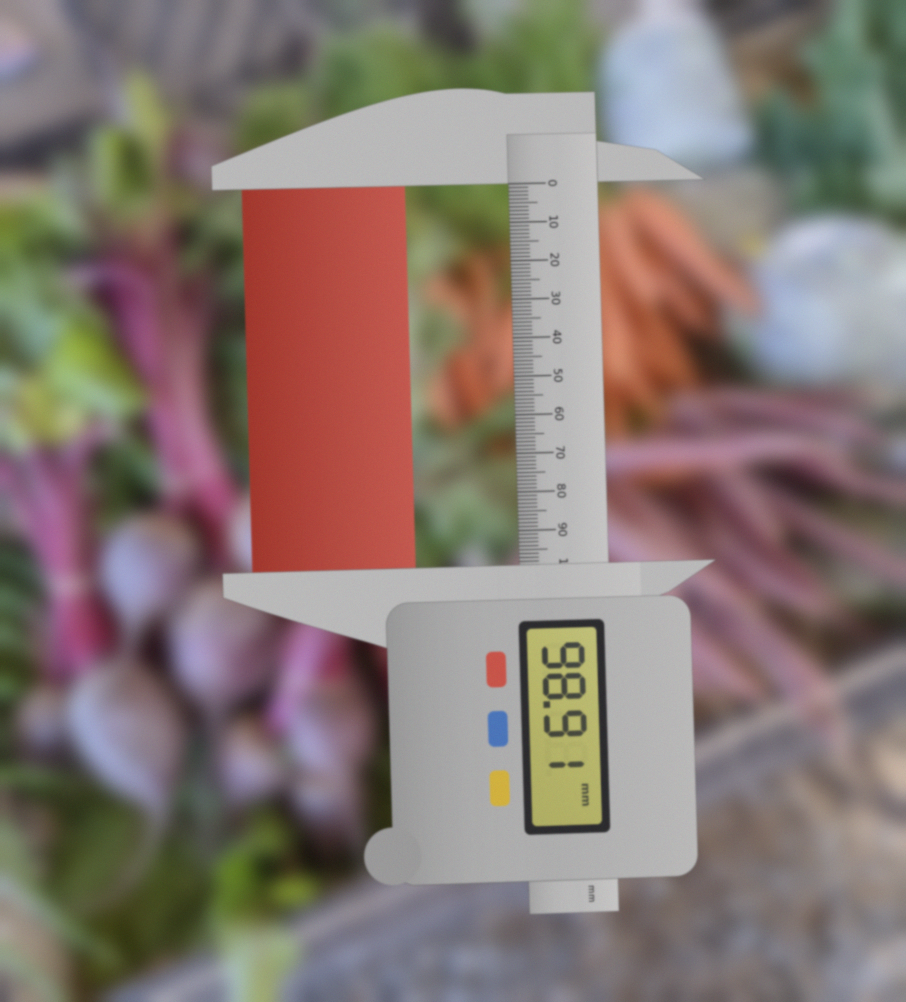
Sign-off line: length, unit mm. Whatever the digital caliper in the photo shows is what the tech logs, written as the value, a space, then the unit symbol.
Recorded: 98.91 mm
